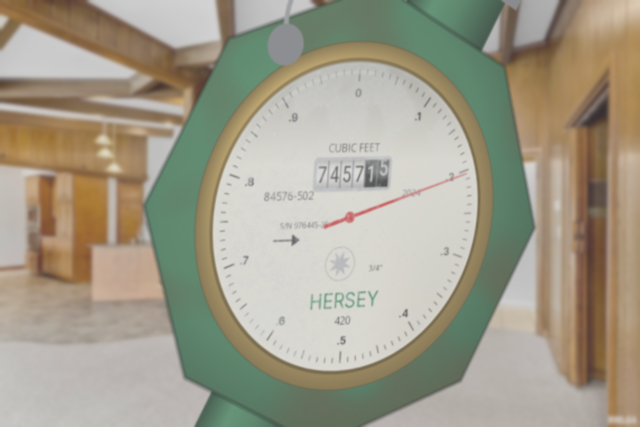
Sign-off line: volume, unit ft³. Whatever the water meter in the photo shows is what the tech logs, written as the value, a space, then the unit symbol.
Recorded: 745715.20 ft³
